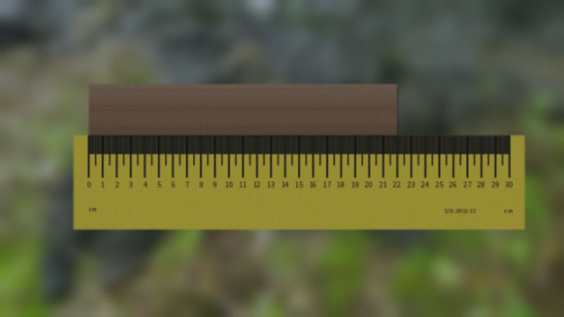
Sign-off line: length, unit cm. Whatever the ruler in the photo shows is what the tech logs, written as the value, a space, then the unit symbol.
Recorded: 22 cm
